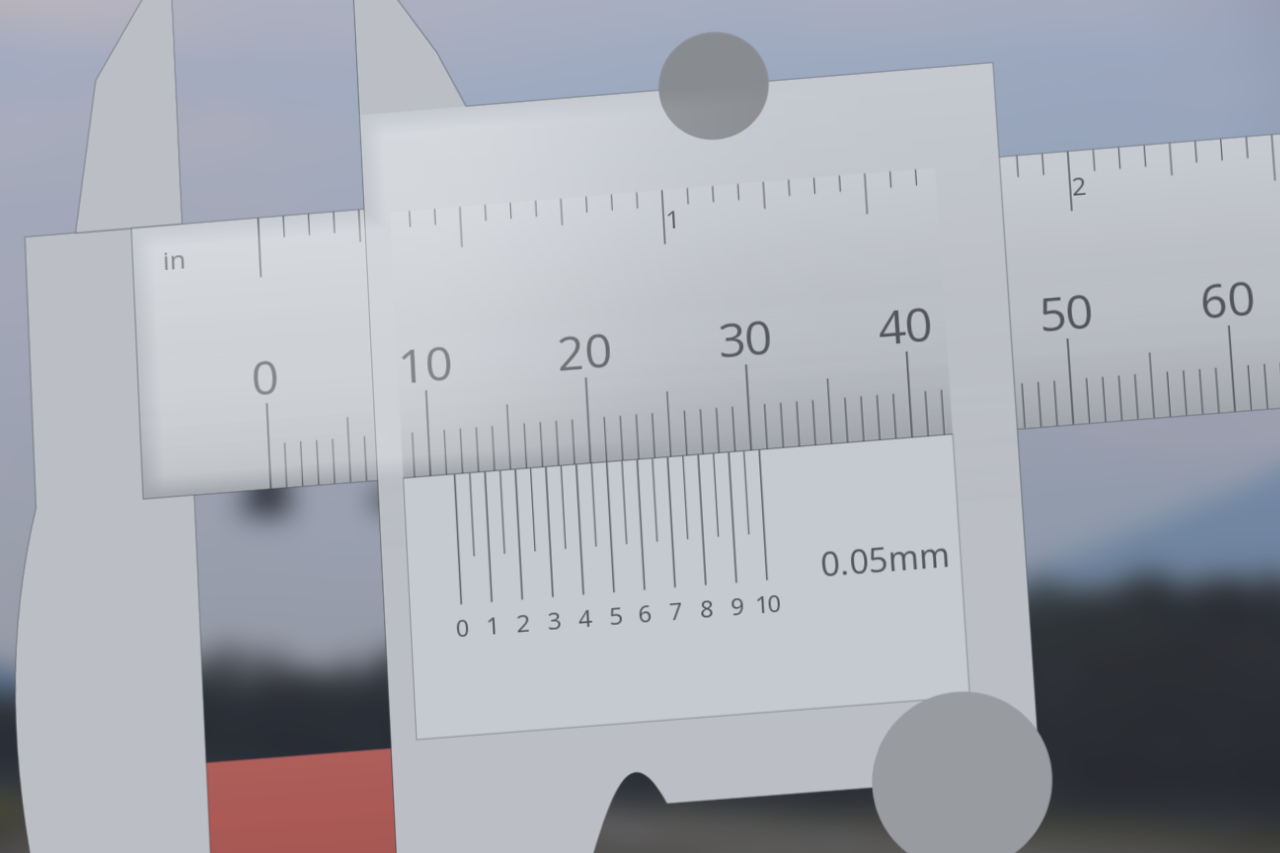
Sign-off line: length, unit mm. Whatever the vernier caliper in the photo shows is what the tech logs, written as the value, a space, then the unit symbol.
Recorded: 11.5 mm
